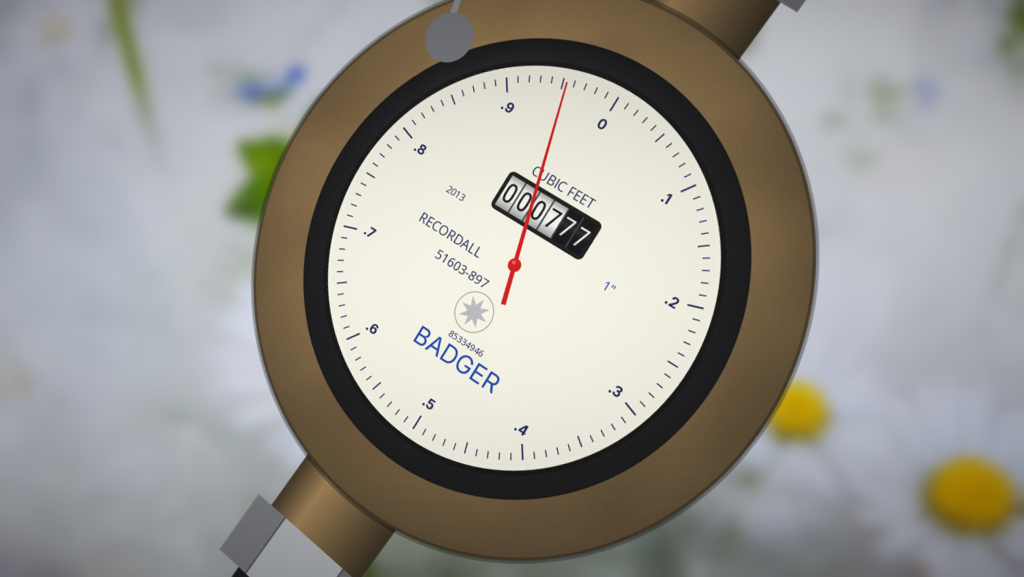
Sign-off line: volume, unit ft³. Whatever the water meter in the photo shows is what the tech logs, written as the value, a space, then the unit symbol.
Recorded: 776.95 ft³
